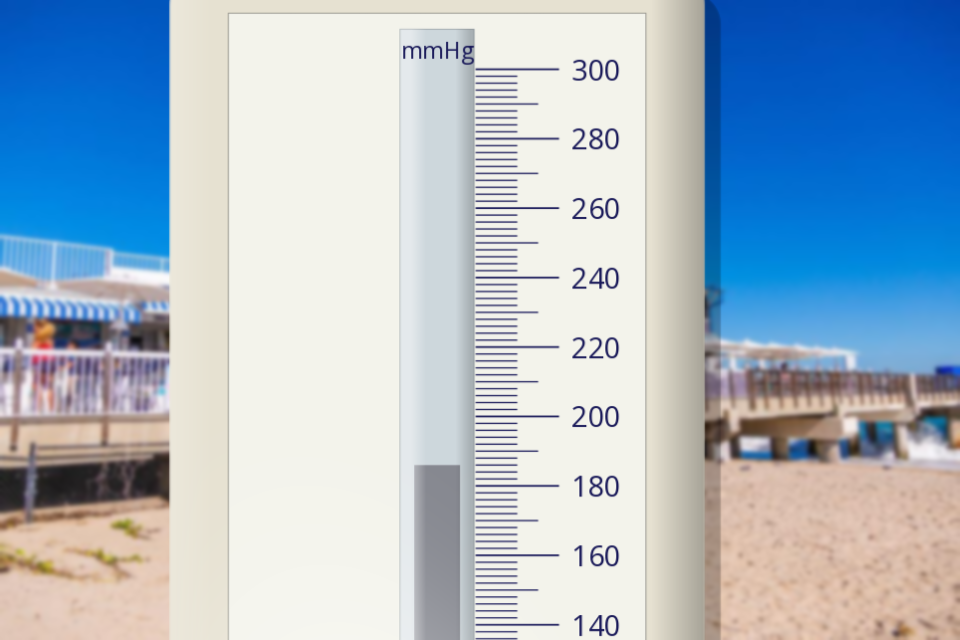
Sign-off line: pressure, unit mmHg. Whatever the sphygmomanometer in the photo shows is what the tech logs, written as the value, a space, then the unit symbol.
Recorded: 186 mmHg
